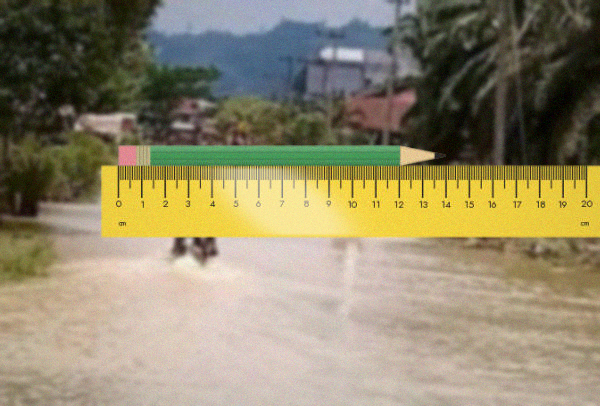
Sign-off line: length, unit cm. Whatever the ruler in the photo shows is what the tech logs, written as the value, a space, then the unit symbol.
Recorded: 14 cm
